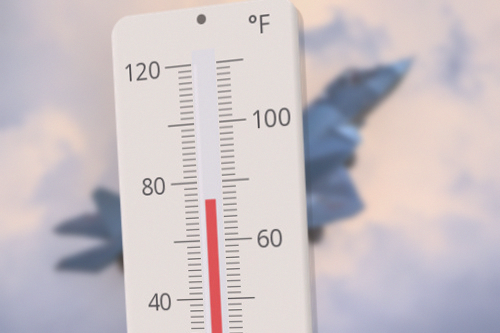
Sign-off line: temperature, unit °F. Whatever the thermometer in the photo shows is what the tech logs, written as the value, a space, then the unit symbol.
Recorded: 74 °F
